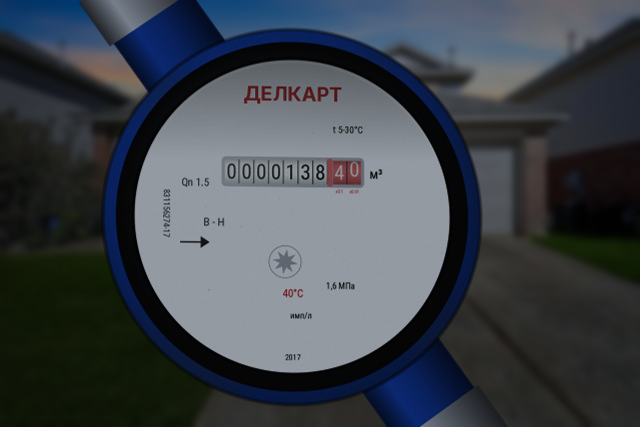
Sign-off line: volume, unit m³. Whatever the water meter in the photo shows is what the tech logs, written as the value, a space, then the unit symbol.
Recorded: 138.40 m³
